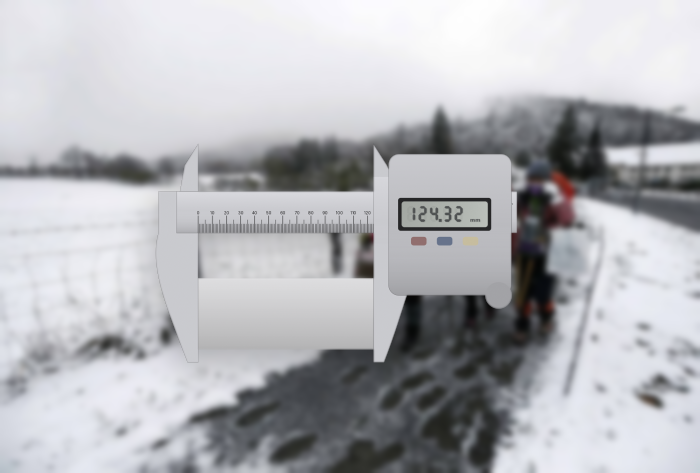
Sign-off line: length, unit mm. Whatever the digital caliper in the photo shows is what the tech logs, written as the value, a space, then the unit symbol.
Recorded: 124.32 mm
